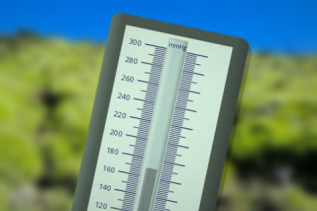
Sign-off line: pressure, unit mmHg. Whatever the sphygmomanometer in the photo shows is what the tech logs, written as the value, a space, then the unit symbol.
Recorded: 170 mmHg
